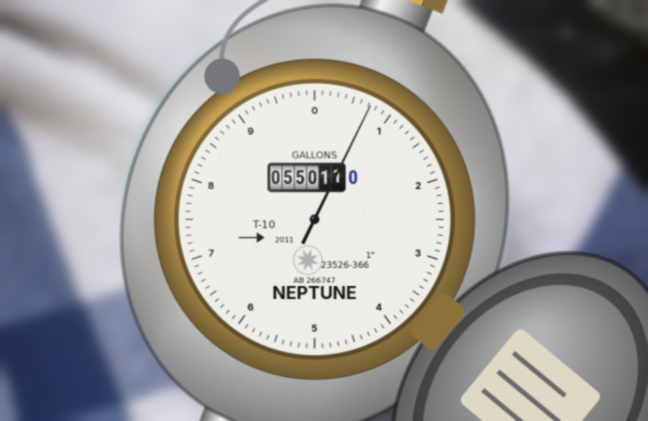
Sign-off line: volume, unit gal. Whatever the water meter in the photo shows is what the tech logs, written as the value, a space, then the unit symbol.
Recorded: 550110.7 gal
